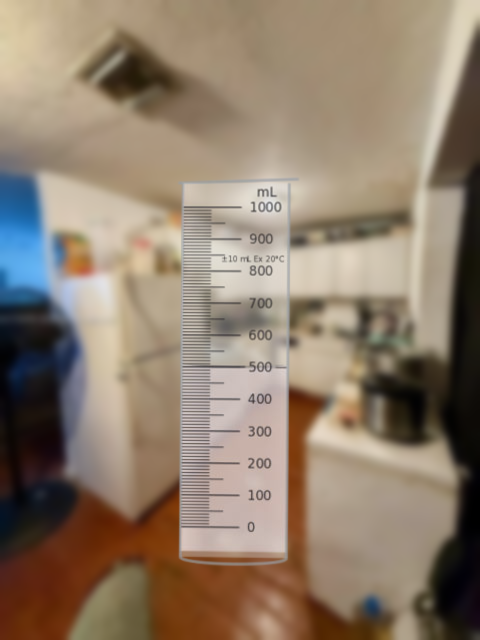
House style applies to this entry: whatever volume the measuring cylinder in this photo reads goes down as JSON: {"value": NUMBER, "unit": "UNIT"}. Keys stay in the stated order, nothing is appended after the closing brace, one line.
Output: {"value": 500, "unit": "mL"}
